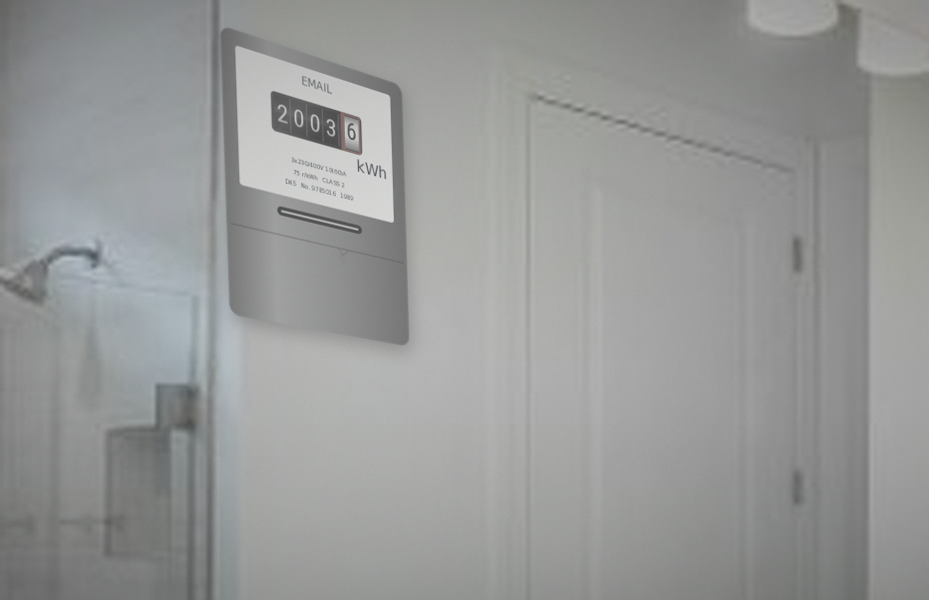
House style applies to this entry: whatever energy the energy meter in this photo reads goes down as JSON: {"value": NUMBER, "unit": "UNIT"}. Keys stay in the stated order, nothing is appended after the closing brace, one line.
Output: {"value": 2003.6, "unit": "kWh"}
